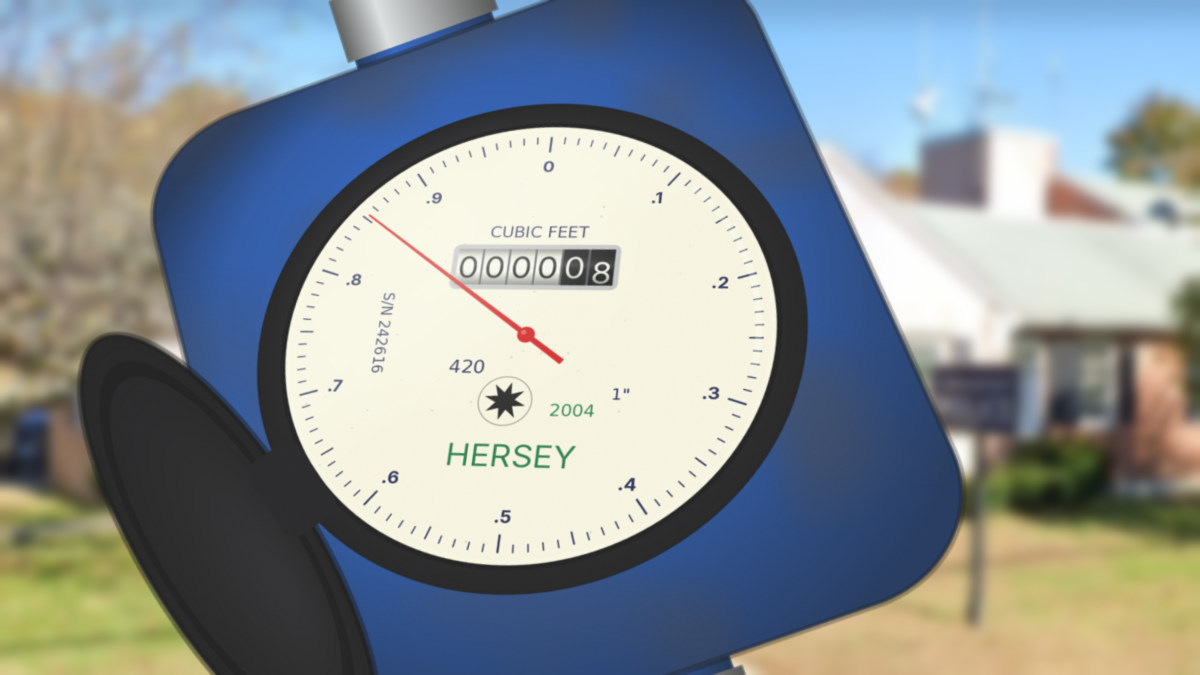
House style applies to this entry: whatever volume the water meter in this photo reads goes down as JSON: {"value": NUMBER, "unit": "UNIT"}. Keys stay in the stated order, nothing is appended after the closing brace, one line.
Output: {"value": 7.85, "unit": "ft³"}
